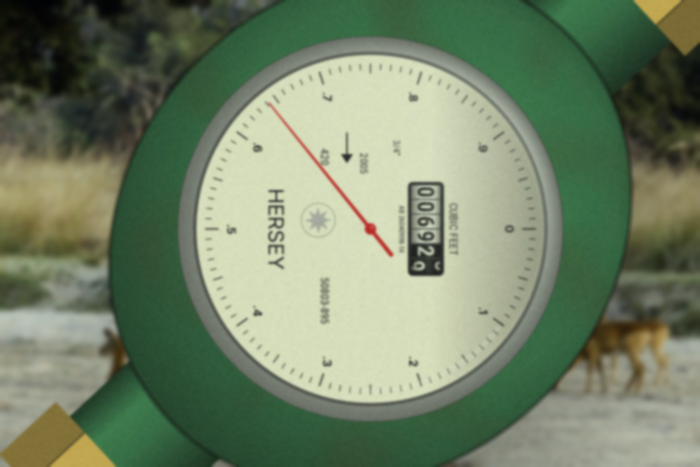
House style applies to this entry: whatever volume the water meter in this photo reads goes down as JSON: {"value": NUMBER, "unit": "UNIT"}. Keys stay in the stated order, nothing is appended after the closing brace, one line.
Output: {"value": 6928.64, "unit": "ft³"}
